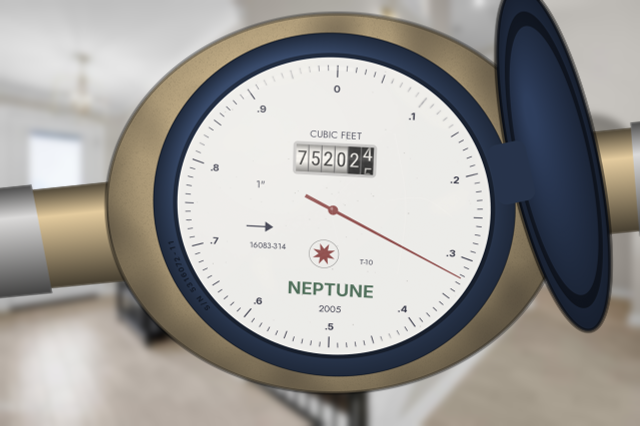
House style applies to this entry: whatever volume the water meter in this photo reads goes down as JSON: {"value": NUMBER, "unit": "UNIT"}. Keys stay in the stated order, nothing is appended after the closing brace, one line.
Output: {"value": 752024.32, "unit": "ft³"}
